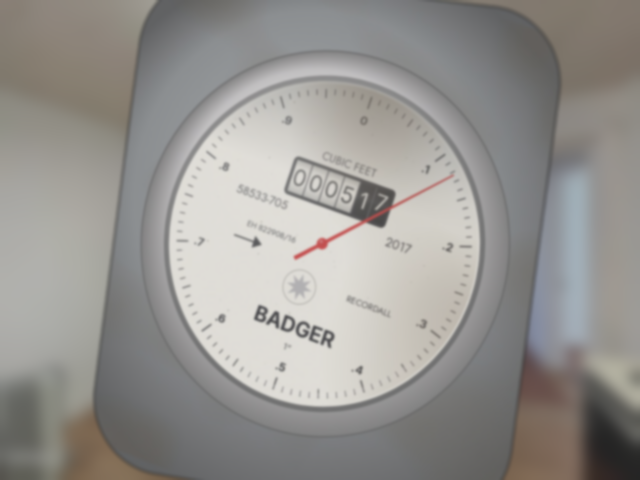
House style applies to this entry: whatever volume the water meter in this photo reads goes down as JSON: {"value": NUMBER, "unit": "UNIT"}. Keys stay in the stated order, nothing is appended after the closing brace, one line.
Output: {"value": 517.12, "unit": "ft³"}
